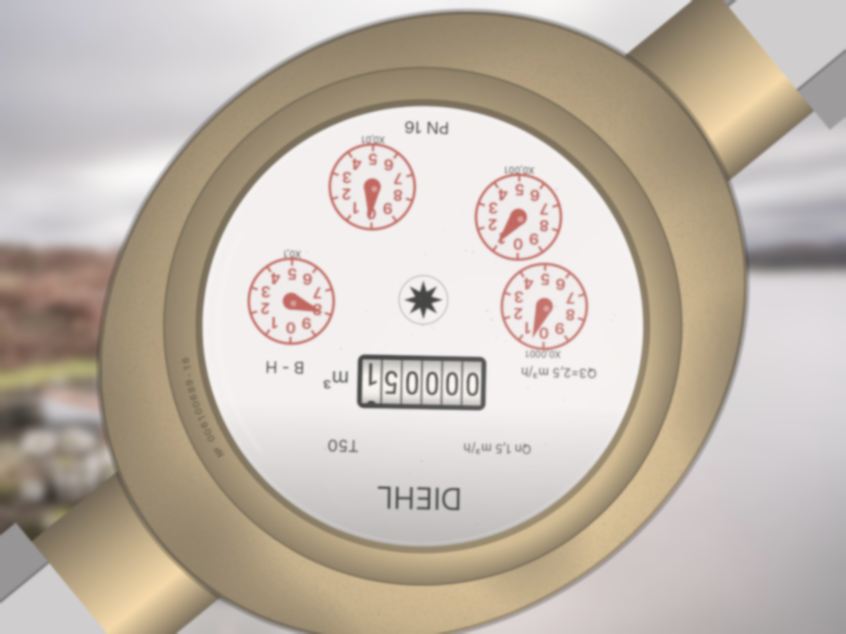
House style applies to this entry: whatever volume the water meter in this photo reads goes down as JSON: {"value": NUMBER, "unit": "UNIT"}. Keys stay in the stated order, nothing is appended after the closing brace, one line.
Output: {"value": 50.8010, "unit": "m³"}
